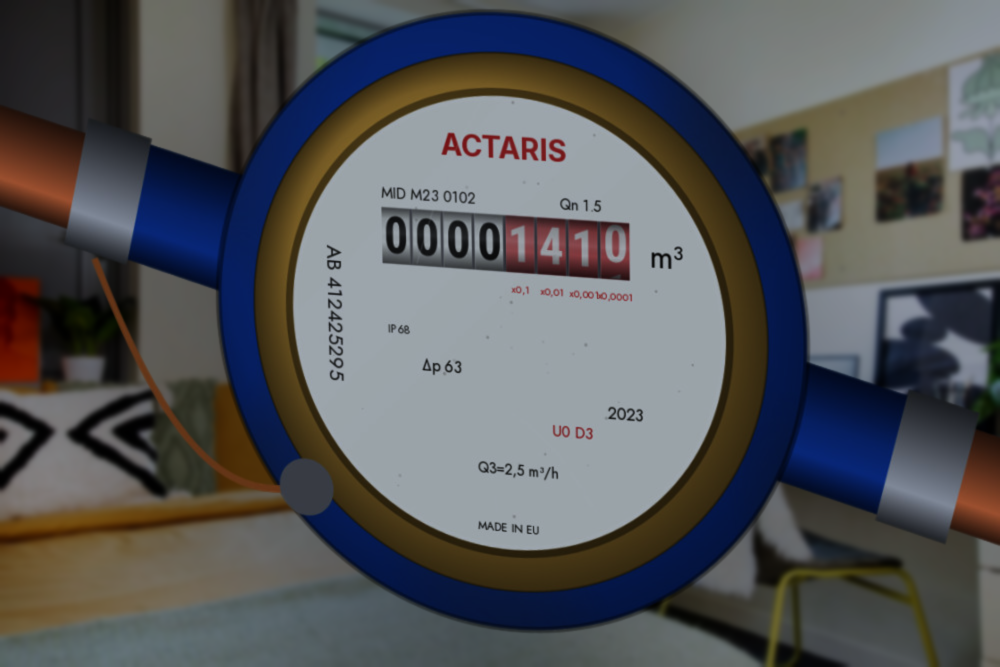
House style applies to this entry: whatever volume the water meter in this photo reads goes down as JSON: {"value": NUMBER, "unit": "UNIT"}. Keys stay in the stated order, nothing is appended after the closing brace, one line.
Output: {"value": 0.1410, "unit": "m³"}
